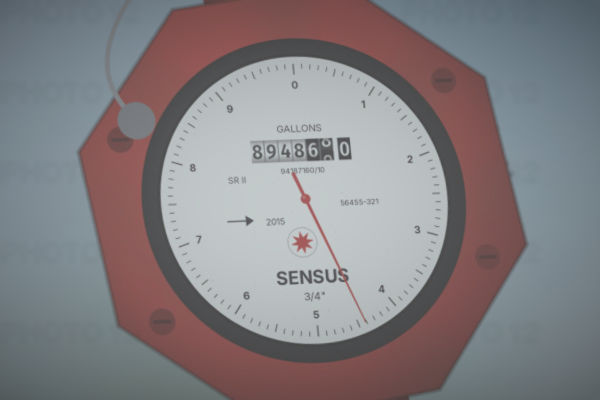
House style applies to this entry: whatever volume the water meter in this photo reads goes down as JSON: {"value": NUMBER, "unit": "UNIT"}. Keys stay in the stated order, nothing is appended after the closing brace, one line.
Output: {"value": 8948684.4, "unit": "gal"}
